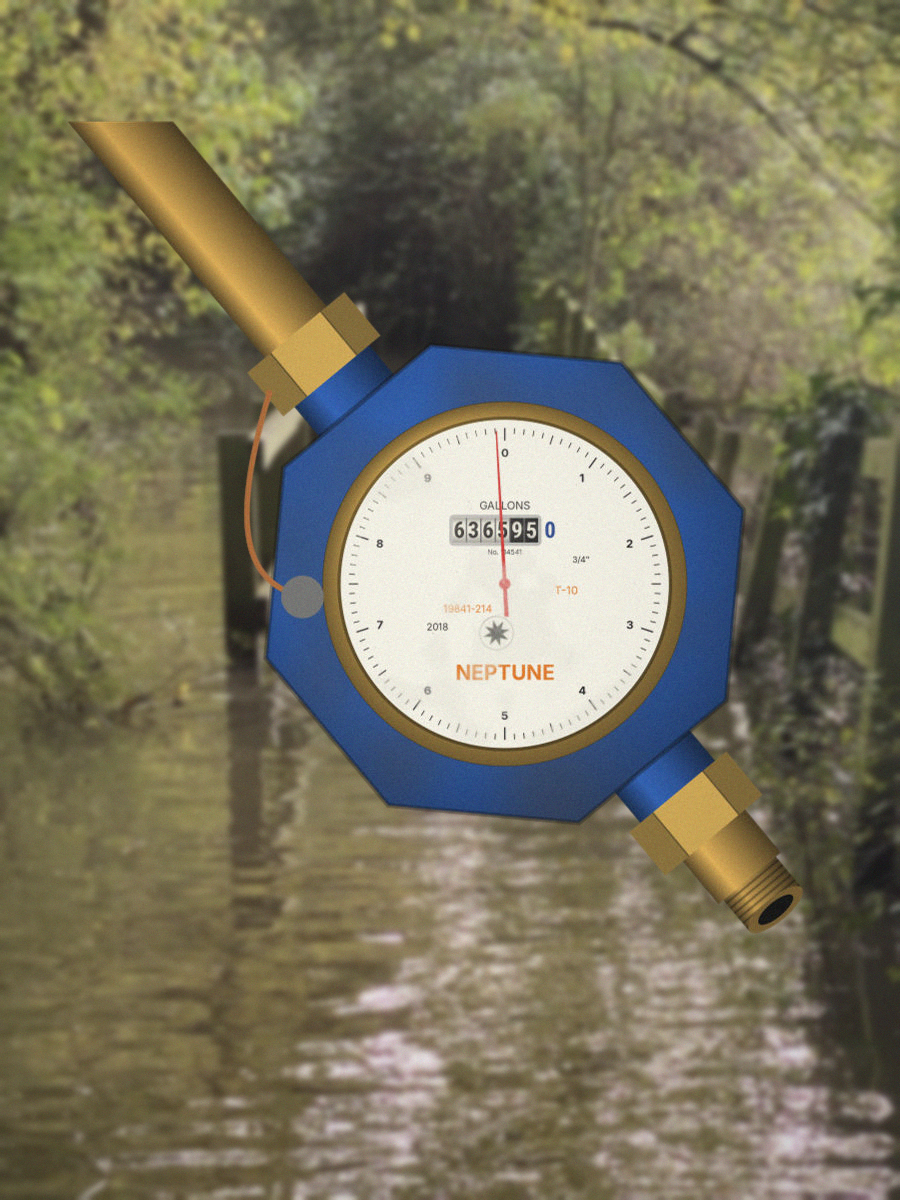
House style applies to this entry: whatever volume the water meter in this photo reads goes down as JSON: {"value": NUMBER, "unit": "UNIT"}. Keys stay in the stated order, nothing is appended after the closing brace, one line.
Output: {"value": 6365949.9, "unit": "gal"}
